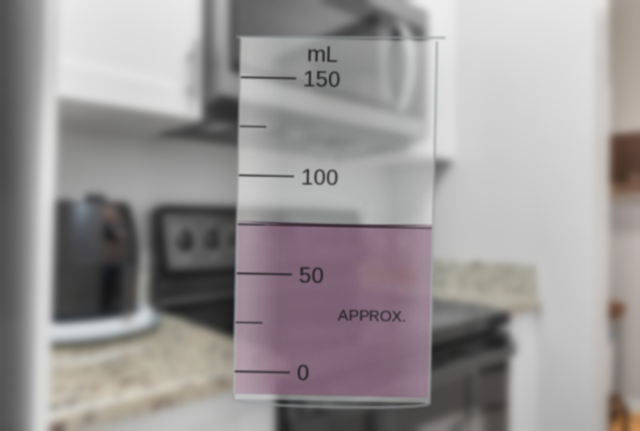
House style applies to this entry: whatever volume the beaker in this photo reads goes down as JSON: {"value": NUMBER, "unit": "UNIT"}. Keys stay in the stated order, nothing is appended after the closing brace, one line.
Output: {"value": 75, "unit": "mL"}
